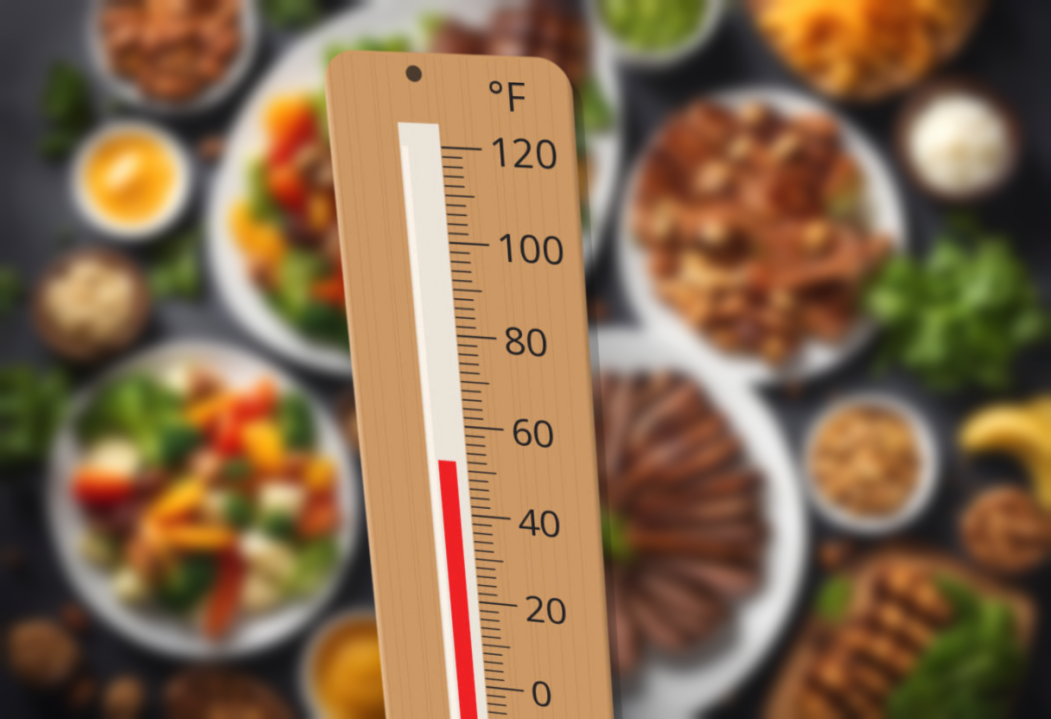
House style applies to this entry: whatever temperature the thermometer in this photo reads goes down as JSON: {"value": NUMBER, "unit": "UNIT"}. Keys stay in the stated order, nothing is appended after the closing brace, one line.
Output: {"value": 52, "unit": "°F"}
